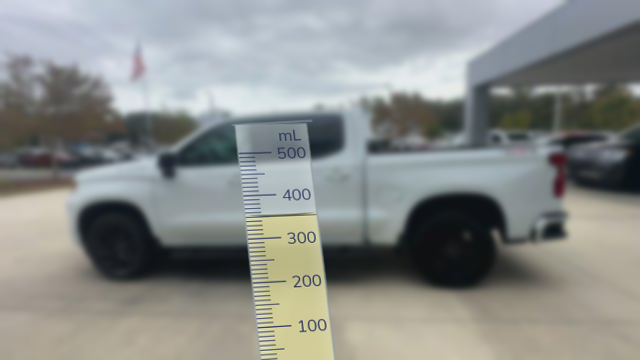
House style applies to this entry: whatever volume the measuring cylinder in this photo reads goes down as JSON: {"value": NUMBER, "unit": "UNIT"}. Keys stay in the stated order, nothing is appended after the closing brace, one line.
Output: {"value": 350, "unit": "mL"}
